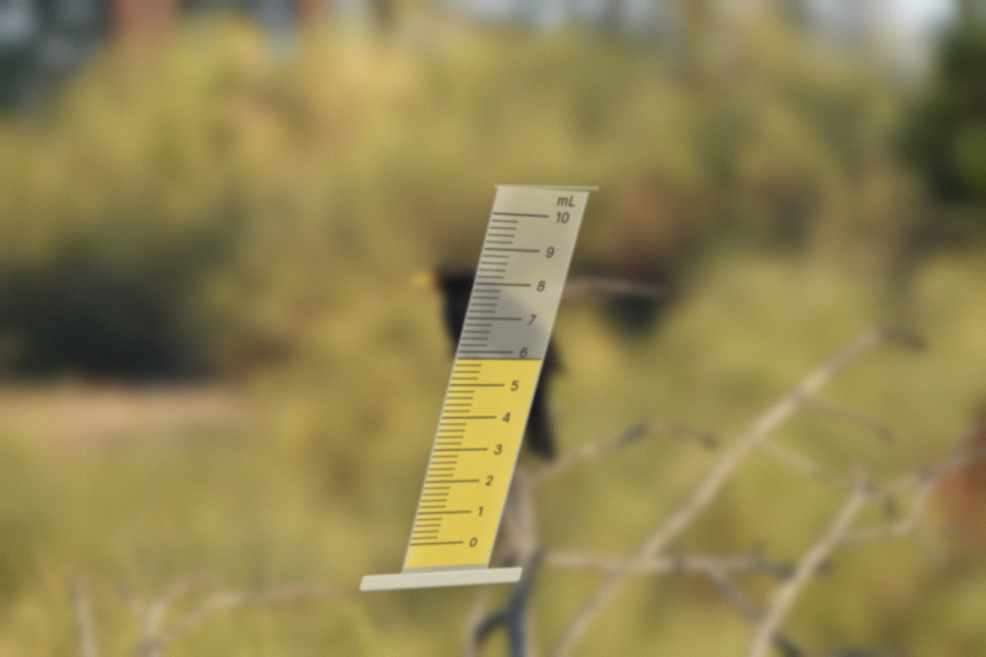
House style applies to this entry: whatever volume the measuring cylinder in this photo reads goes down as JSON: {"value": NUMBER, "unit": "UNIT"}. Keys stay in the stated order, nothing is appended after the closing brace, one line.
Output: {"value": 5.8, "unit": "mL"}
